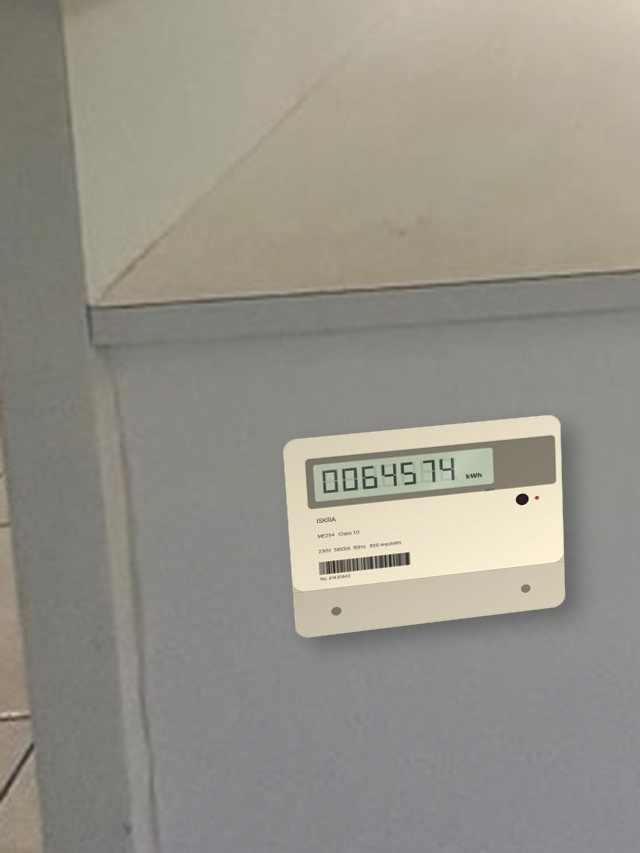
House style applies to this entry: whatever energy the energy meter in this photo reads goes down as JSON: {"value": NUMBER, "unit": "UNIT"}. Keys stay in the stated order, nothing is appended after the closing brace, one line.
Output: {"value": 64574, "unit": "kWh"}
